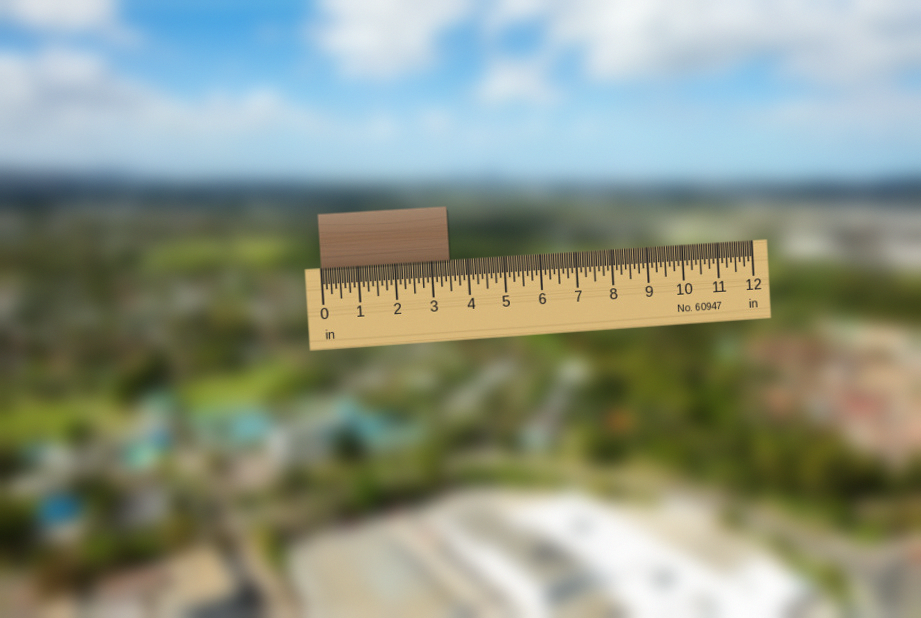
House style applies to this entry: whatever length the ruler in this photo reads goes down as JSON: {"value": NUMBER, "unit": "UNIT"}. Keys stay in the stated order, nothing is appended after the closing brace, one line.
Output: {"value": 3.5, "unit": "in"}
